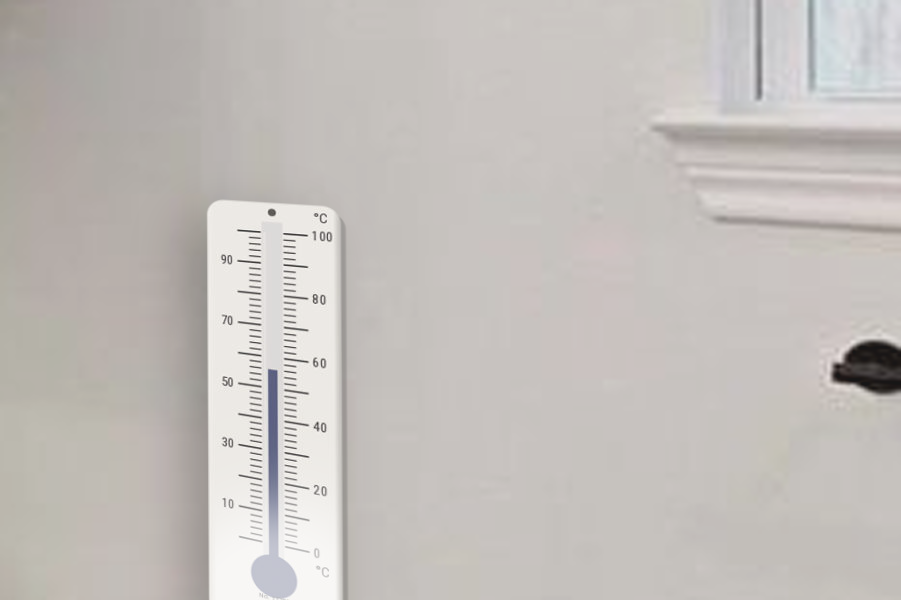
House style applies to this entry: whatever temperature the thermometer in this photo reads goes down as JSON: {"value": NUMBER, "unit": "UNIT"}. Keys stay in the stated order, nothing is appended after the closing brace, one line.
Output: {"value": 56, "unit": "°C"}
